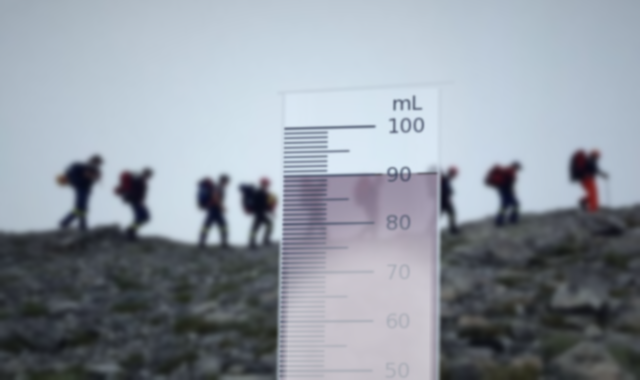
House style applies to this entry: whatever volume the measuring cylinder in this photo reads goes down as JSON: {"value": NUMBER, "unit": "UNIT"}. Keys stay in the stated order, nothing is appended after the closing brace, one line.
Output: {"value": 90, "unit": "mL"}
